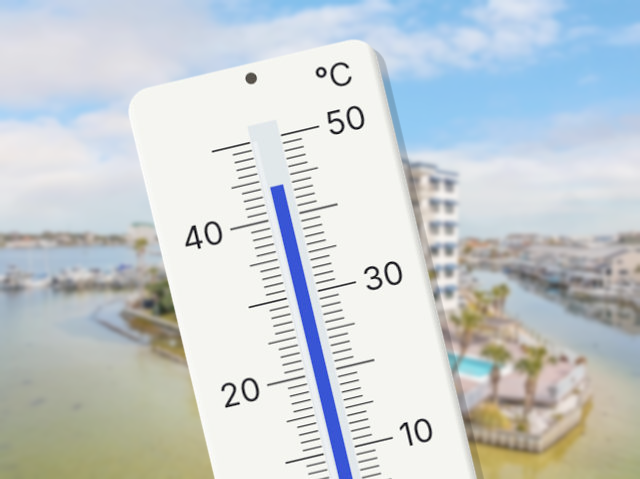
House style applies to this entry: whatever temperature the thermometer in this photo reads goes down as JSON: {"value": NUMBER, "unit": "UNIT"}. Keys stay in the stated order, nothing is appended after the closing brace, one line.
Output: {"value": 44, "unit": "°C"}
